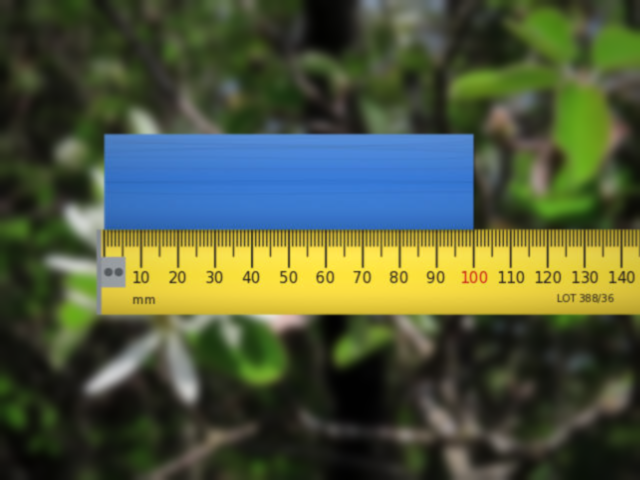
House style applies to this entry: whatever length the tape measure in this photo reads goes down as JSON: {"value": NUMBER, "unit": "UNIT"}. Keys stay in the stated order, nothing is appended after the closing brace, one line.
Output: {"value": 100, "unit": "mm"}
